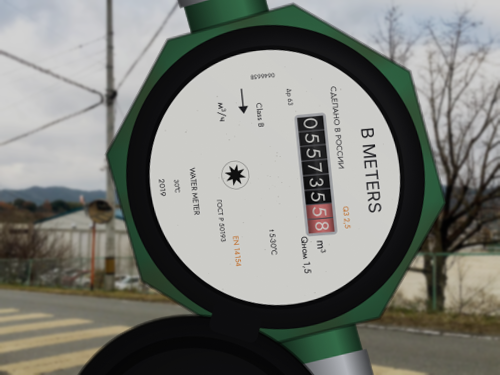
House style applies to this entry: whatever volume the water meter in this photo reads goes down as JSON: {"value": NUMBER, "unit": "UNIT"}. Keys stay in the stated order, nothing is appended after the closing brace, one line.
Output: {"value": 55735.58, "unit": "m³"}
